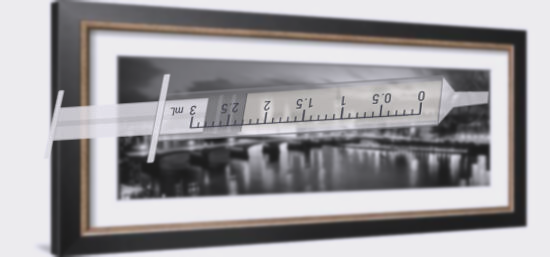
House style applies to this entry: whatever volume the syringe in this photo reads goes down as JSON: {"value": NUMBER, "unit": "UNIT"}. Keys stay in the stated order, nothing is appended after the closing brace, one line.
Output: {"value": 2.3, "unit": "mL"}
